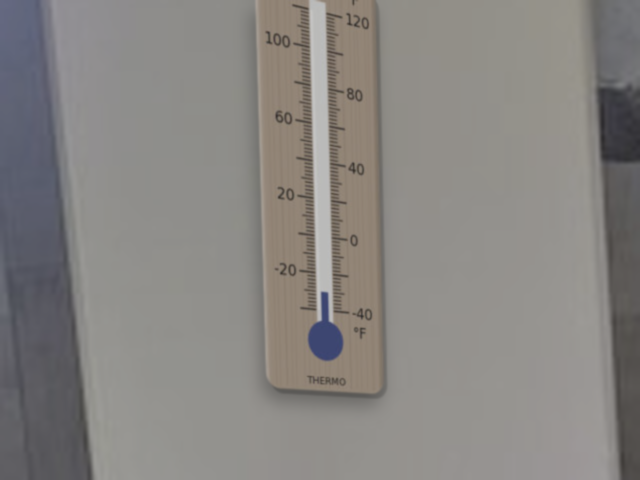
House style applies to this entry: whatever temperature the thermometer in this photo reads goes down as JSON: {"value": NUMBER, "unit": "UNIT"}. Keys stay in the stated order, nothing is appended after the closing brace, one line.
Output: {"value": -30, "unit": "°F"}
